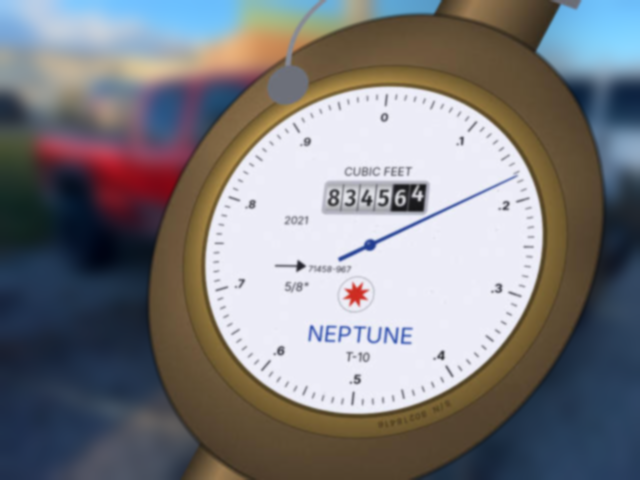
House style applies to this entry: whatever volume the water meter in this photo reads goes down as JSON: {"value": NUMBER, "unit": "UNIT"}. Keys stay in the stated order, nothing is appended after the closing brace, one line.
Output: {"value": 834564.17, "unit": "ft³"}
